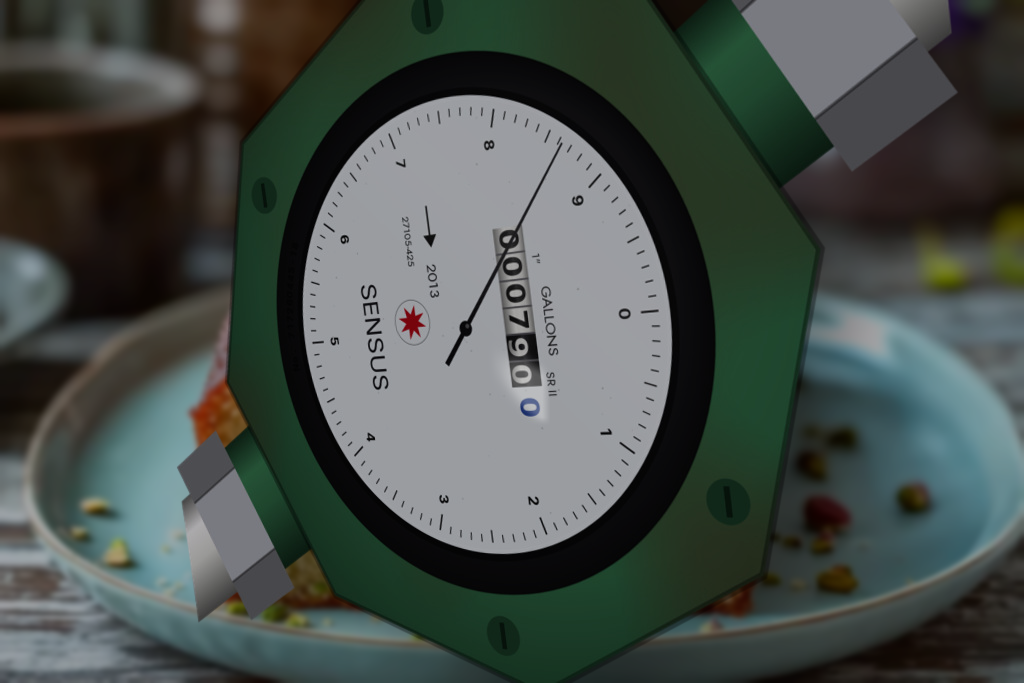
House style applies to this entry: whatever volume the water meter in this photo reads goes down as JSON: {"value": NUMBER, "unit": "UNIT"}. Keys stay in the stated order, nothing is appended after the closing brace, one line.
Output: {"value": 7898.6, "unit": "gal"}
